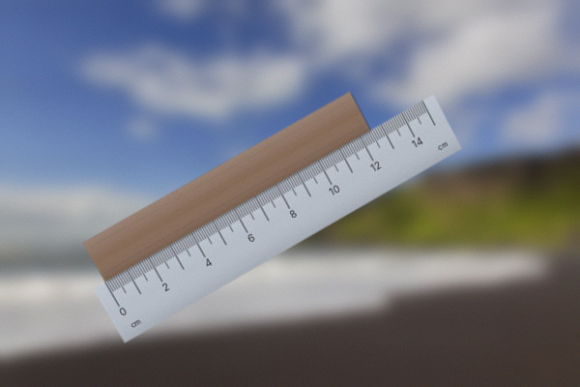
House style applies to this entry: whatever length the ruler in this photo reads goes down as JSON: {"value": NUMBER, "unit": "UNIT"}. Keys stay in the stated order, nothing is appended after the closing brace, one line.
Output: {"value": 12.5, "unit": "cm"}
